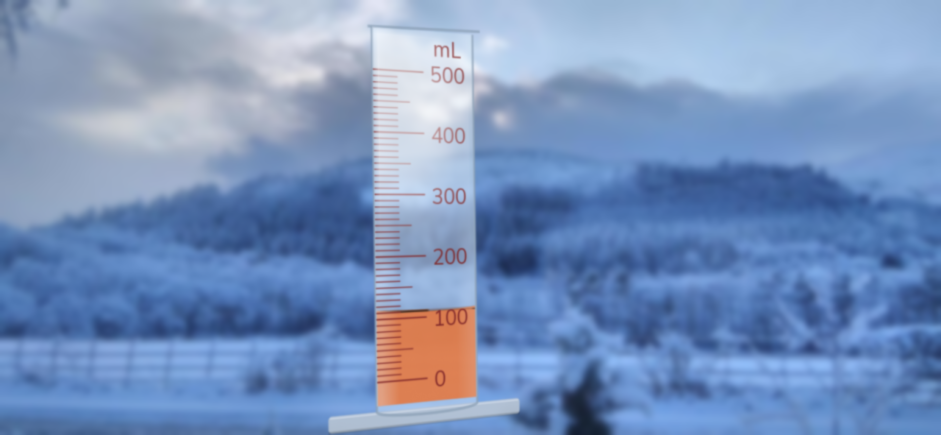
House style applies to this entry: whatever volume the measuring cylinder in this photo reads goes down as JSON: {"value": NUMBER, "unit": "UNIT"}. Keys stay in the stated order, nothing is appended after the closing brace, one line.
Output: {"value": 110, "unit": "mL"}
